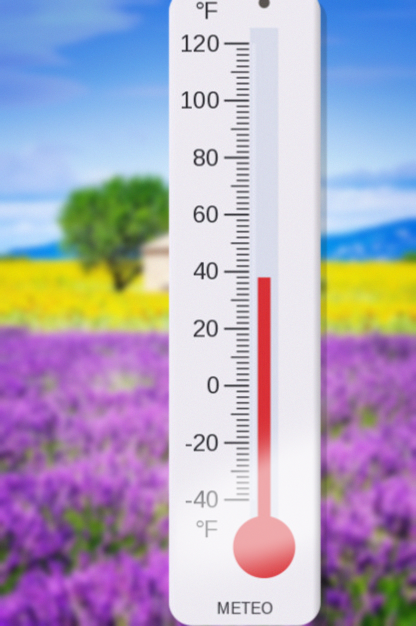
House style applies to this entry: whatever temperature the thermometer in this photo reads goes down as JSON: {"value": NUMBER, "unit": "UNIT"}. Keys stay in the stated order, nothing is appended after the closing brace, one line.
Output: {"value": 38, "unit": "°F"}
